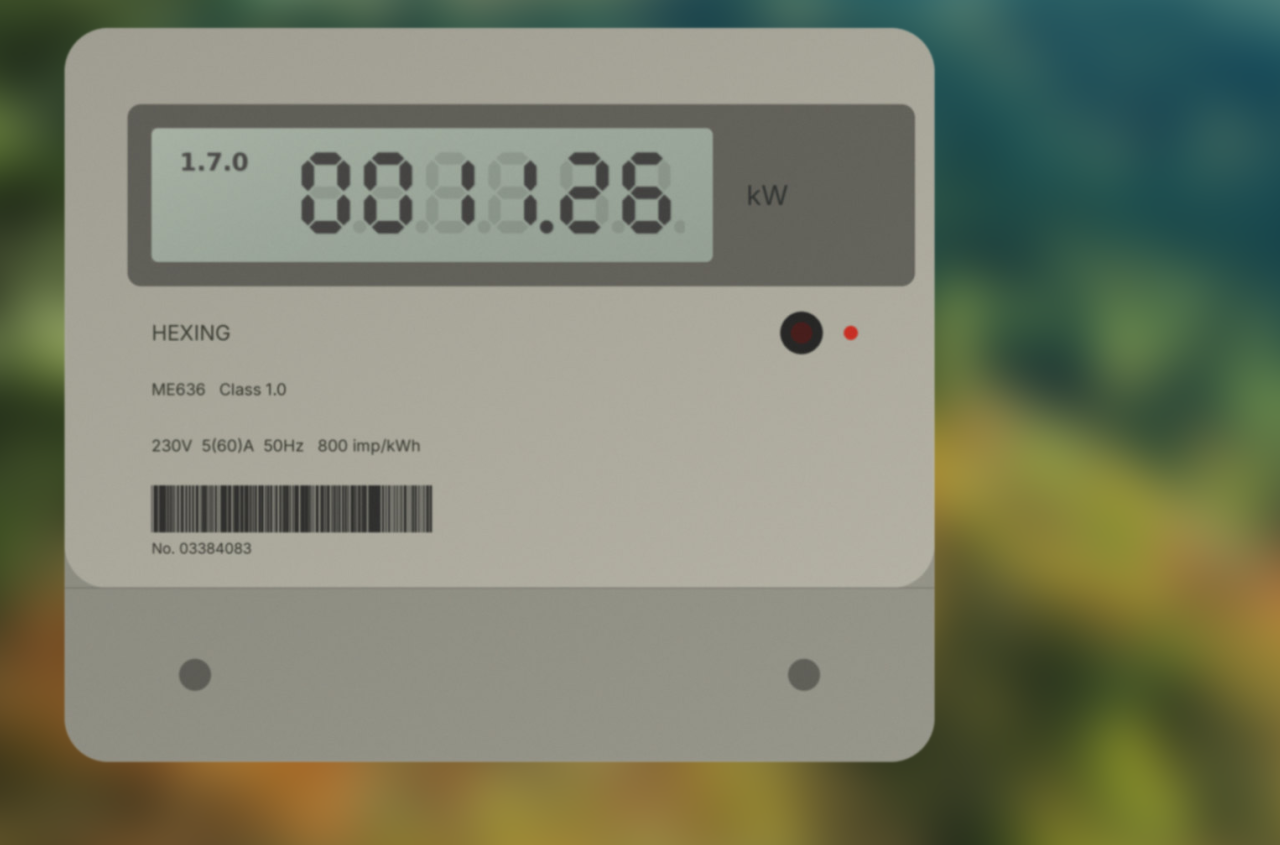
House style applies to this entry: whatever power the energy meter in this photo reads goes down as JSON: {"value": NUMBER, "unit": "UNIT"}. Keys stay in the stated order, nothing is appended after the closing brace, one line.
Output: {"value": 11.26, "unit": "kW"}
